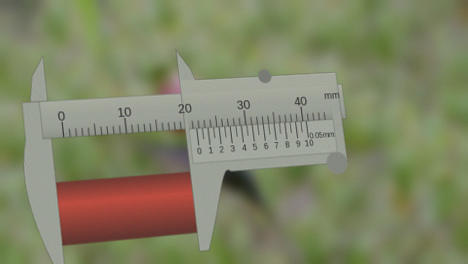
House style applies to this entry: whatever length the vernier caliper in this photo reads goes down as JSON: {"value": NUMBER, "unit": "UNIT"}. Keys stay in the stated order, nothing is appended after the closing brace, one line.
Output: {"value": 21.6, "unit": "mm"}
